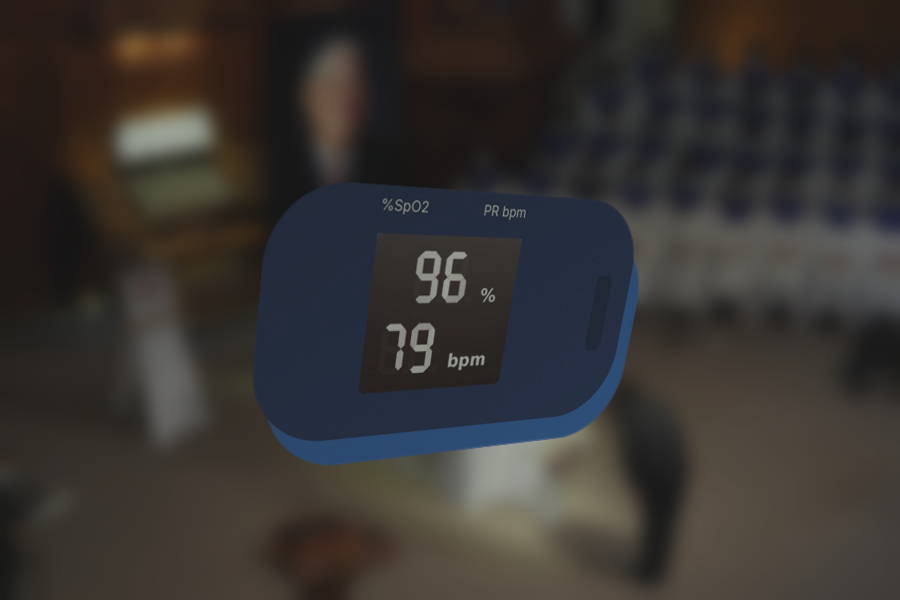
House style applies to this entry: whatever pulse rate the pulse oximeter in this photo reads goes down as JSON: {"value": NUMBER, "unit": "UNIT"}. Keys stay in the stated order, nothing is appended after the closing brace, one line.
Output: {"value": 79, "unit": "bpm"}
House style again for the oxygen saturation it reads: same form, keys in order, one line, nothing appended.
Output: {"value": 96, "unit": "%"}
